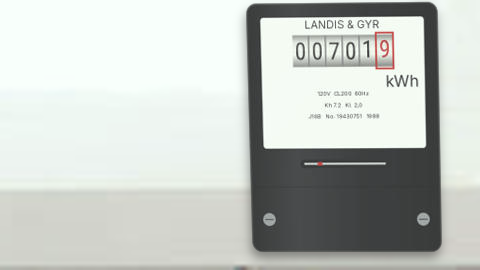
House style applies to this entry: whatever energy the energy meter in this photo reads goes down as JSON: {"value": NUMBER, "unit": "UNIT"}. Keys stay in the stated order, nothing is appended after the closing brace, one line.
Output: {"value": 701.9, "unit": "kWh"}
